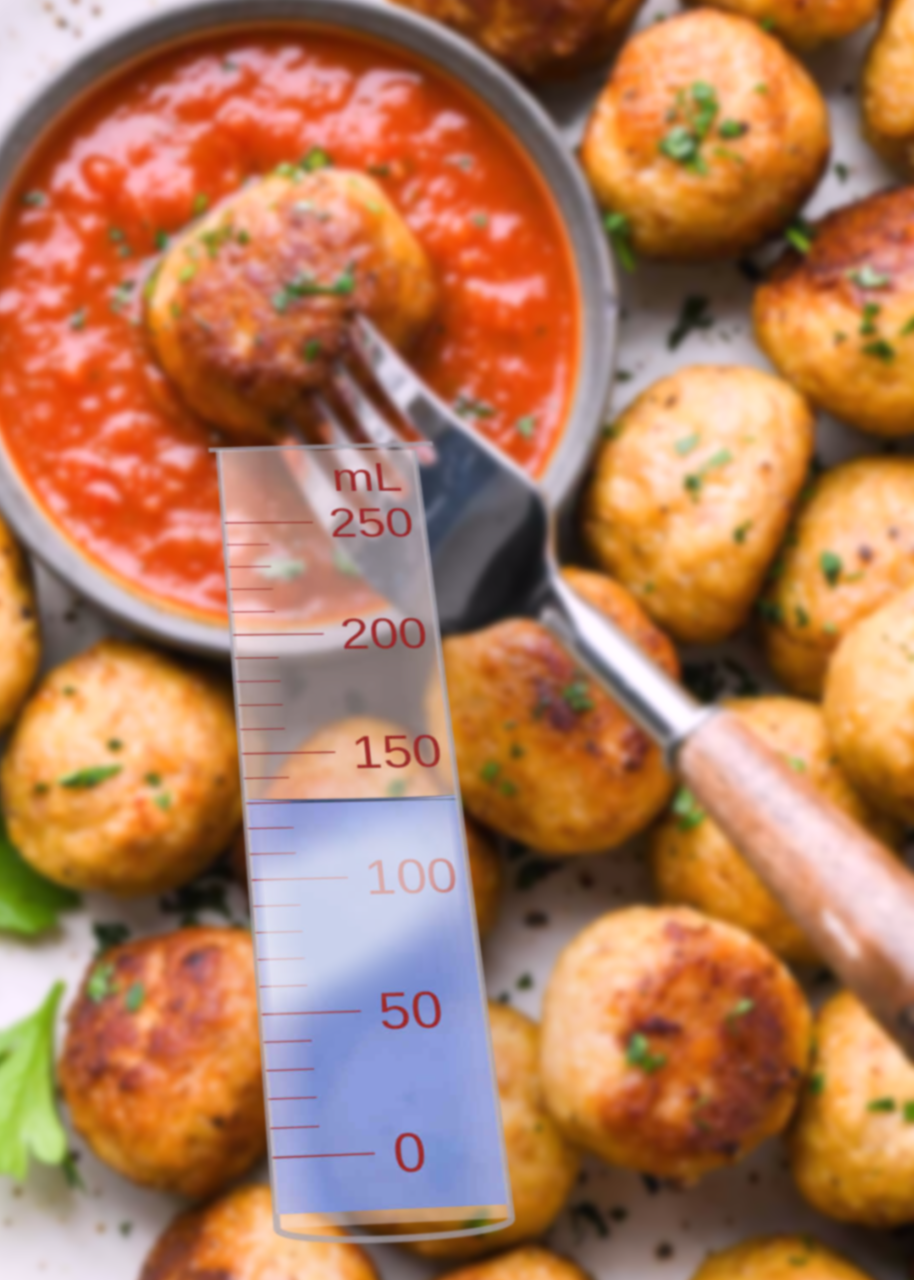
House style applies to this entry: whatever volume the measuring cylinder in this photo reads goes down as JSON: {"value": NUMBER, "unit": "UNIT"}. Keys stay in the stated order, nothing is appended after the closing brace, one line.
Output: {"value": 130, "unit": "mL"}
